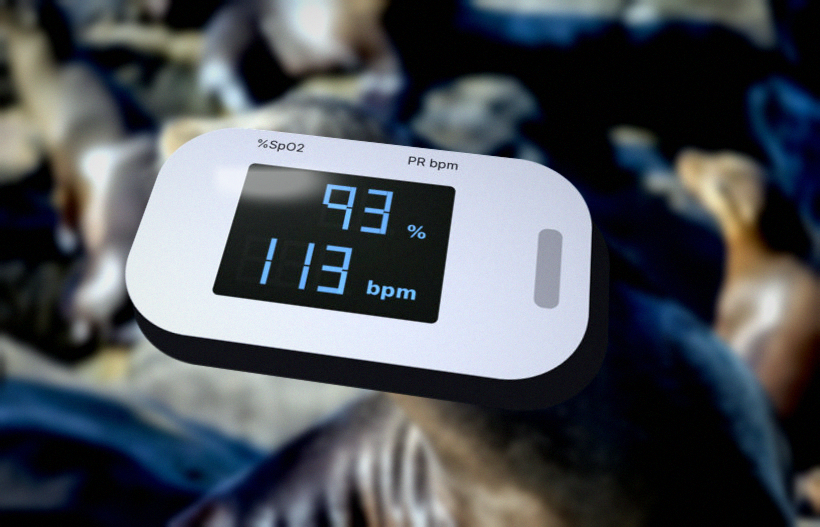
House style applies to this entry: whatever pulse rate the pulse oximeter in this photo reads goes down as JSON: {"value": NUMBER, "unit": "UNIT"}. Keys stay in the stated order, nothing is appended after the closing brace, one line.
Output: {"value": 113, "unit": "bpm"}
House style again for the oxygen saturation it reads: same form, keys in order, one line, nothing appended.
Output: {"value": 93, "unit": "%"}
